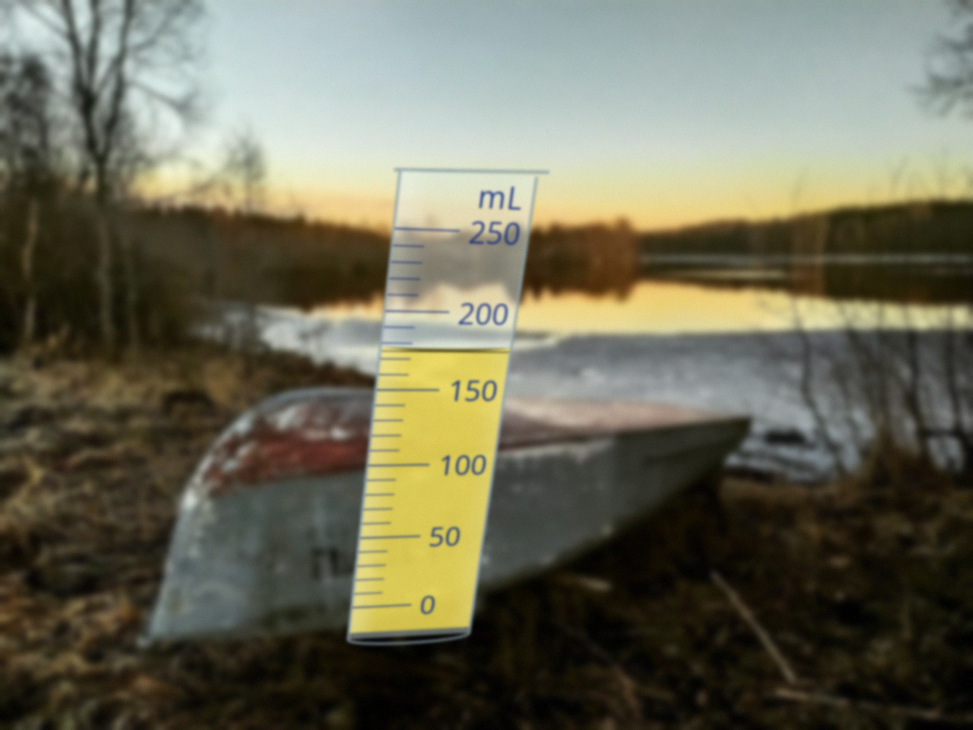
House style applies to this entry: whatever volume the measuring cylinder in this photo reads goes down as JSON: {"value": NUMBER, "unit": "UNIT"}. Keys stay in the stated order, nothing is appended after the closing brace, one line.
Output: {"value": 175, "unit": "mL"}
